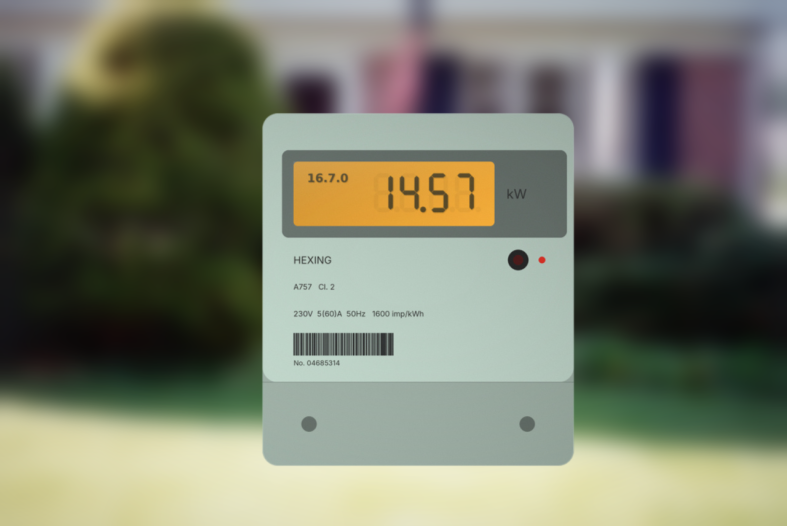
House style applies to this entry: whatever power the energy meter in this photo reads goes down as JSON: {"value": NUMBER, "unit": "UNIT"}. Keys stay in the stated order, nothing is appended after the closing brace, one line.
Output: {"value": 14.57, "unit": "kW"}
